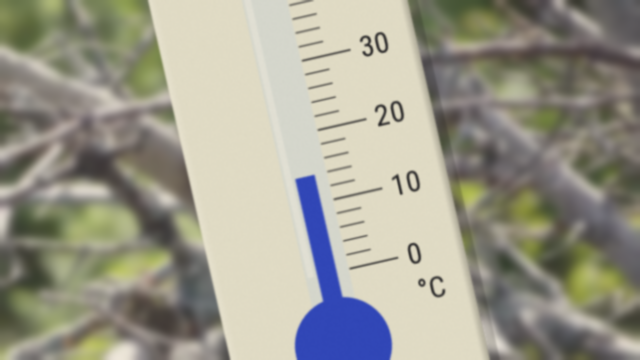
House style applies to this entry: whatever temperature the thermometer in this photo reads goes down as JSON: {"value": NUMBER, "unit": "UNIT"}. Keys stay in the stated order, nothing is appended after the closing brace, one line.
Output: {"value": 14, "unit": "°C"}
